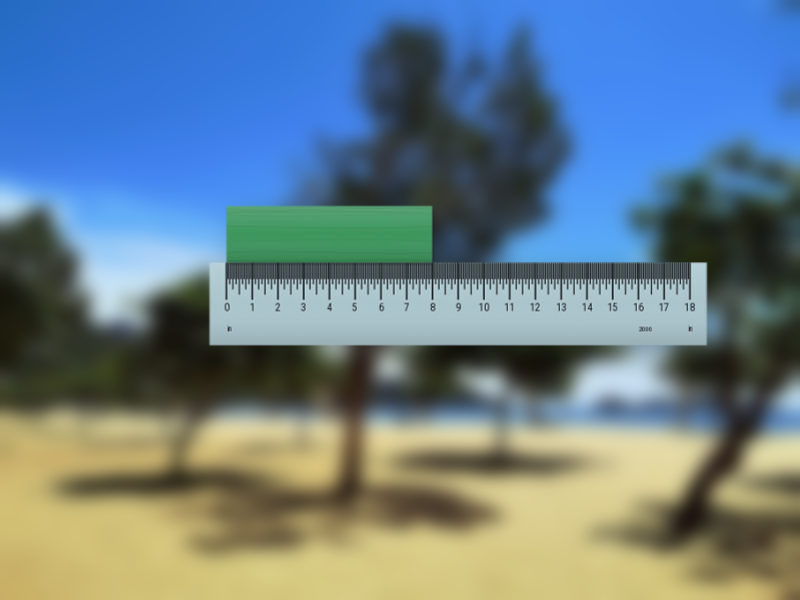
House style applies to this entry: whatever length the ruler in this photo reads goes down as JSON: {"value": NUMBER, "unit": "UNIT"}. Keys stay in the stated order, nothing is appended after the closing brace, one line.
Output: {"value": 8, "unit": "in"}
